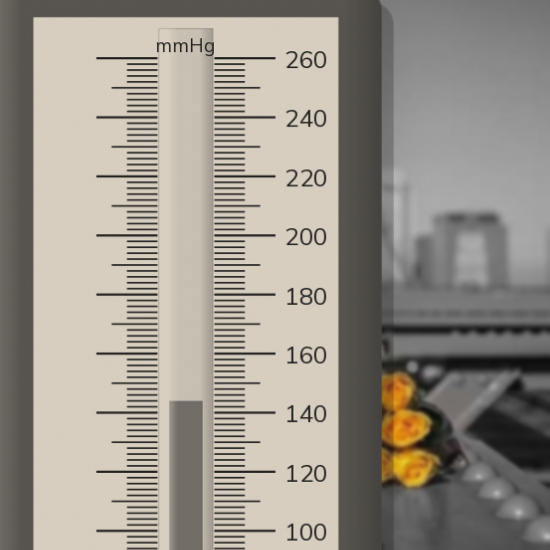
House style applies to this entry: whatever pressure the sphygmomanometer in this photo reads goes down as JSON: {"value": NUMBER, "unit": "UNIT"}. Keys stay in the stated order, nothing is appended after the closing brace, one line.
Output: {"value": 144, "unit": "mmHg"}
